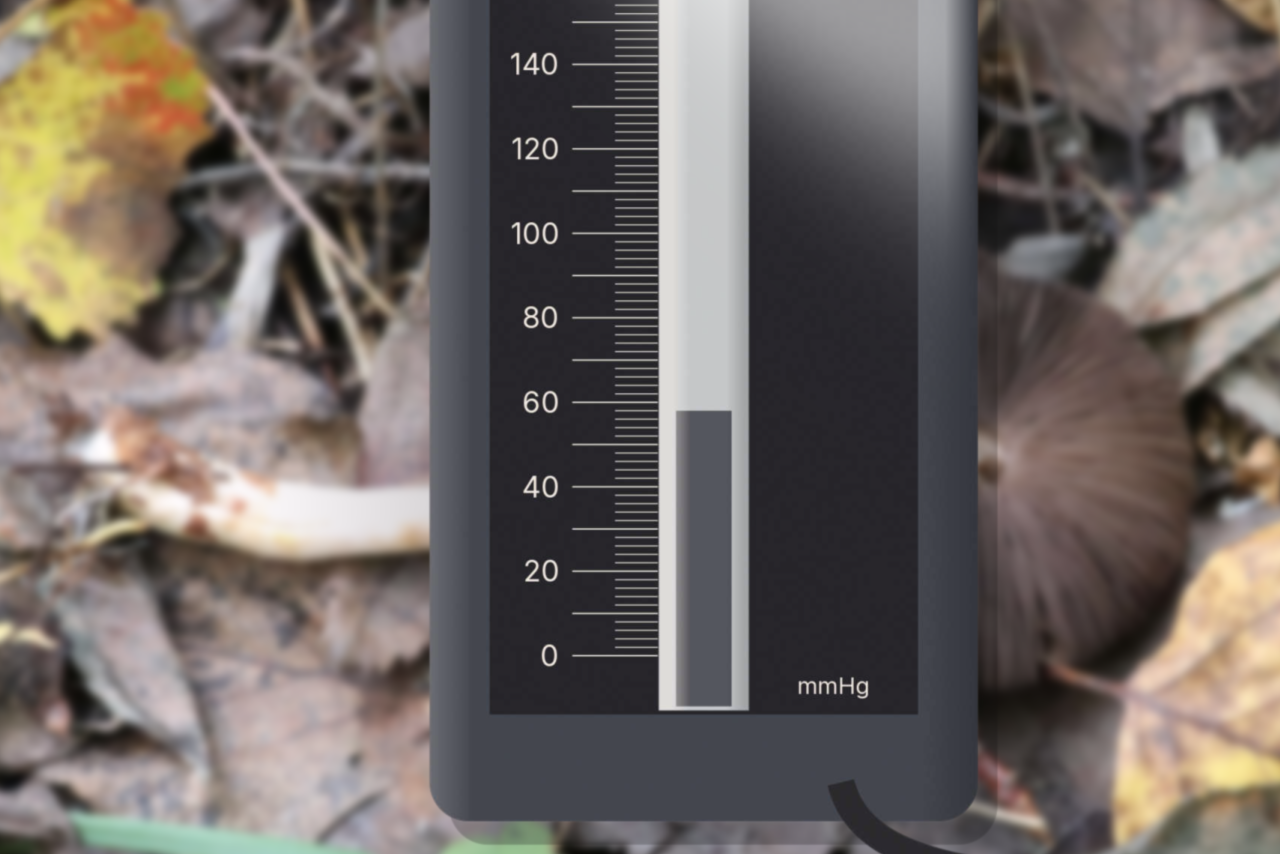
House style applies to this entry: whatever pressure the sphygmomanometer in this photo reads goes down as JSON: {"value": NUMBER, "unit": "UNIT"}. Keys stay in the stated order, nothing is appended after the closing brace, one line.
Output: {"value": 58, "unit": "mmHg"}
